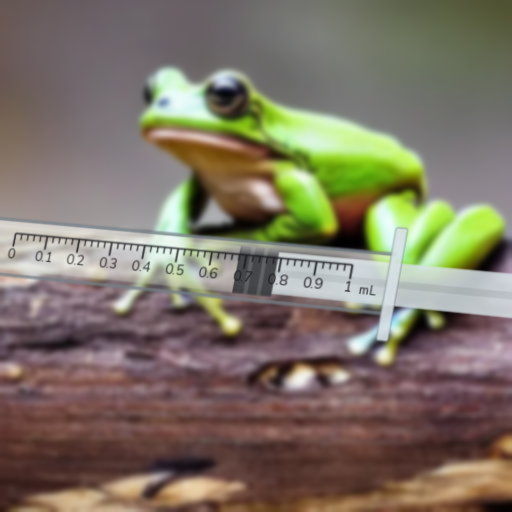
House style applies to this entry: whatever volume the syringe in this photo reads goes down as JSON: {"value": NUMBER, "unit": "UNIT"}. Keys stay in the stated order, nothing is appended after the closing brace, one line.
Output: {"value": 0.68, "unit": "mL"}
